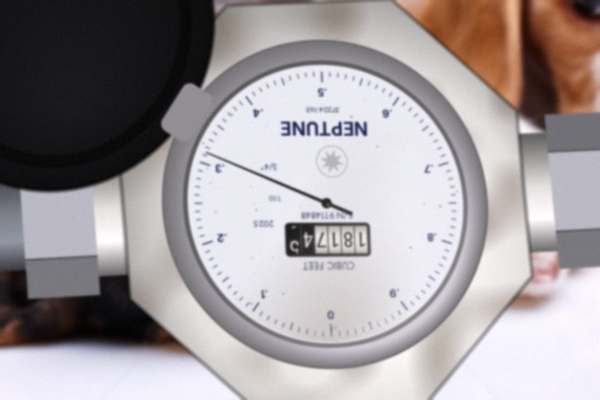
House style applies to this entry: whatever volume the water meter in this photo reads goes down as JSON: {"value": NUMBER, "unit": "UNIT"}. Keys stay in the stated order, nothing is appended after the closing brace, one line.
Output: {"value": 181745.31, "unit": "ft³"}
